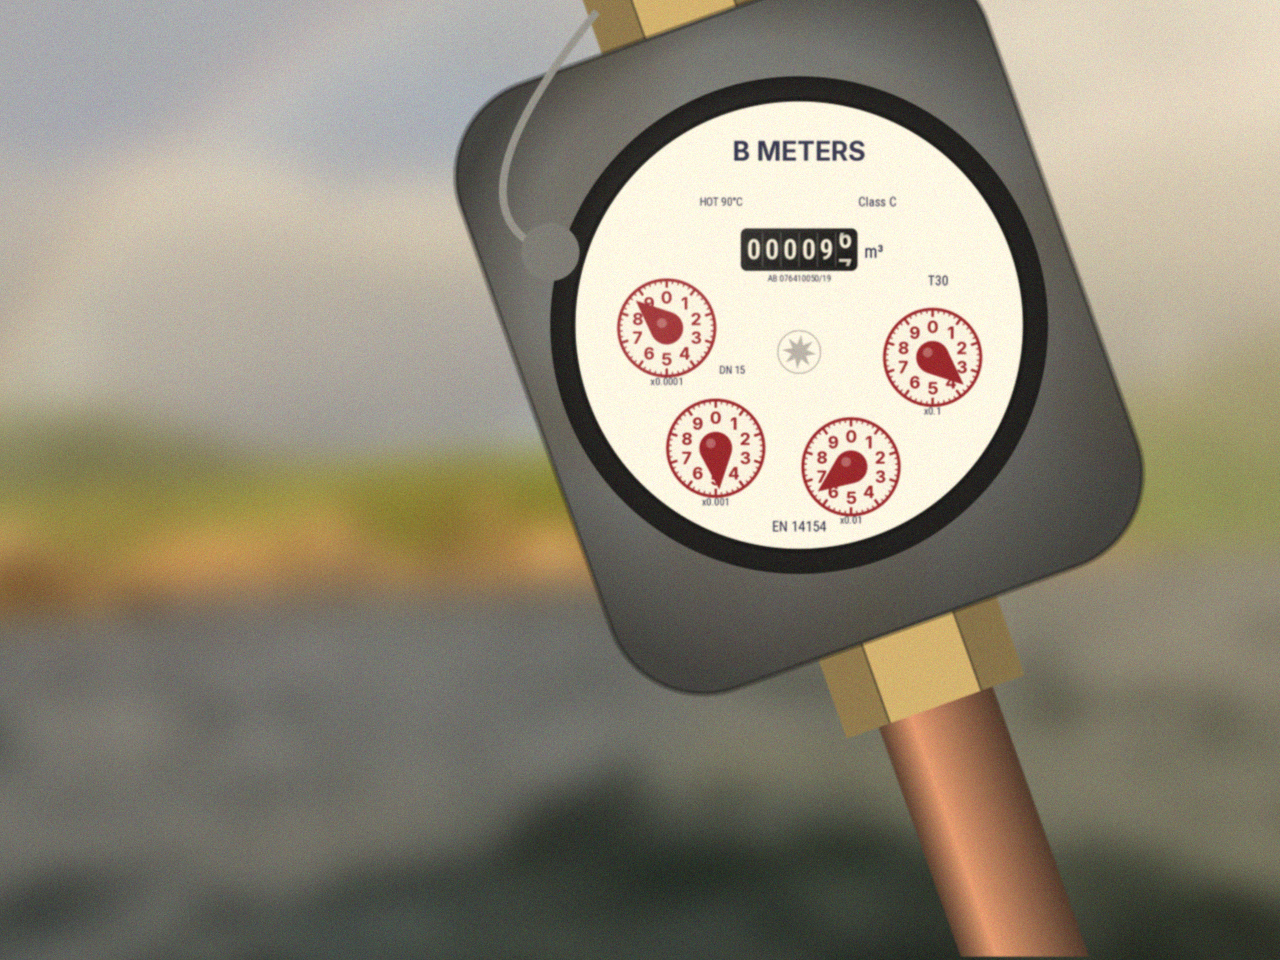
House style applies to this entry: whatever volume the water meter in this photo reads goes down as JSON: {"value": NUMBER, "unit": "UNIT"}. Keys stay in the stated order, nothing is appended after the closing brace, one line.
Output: {"value": 96.3648, "unit": "m³"}
